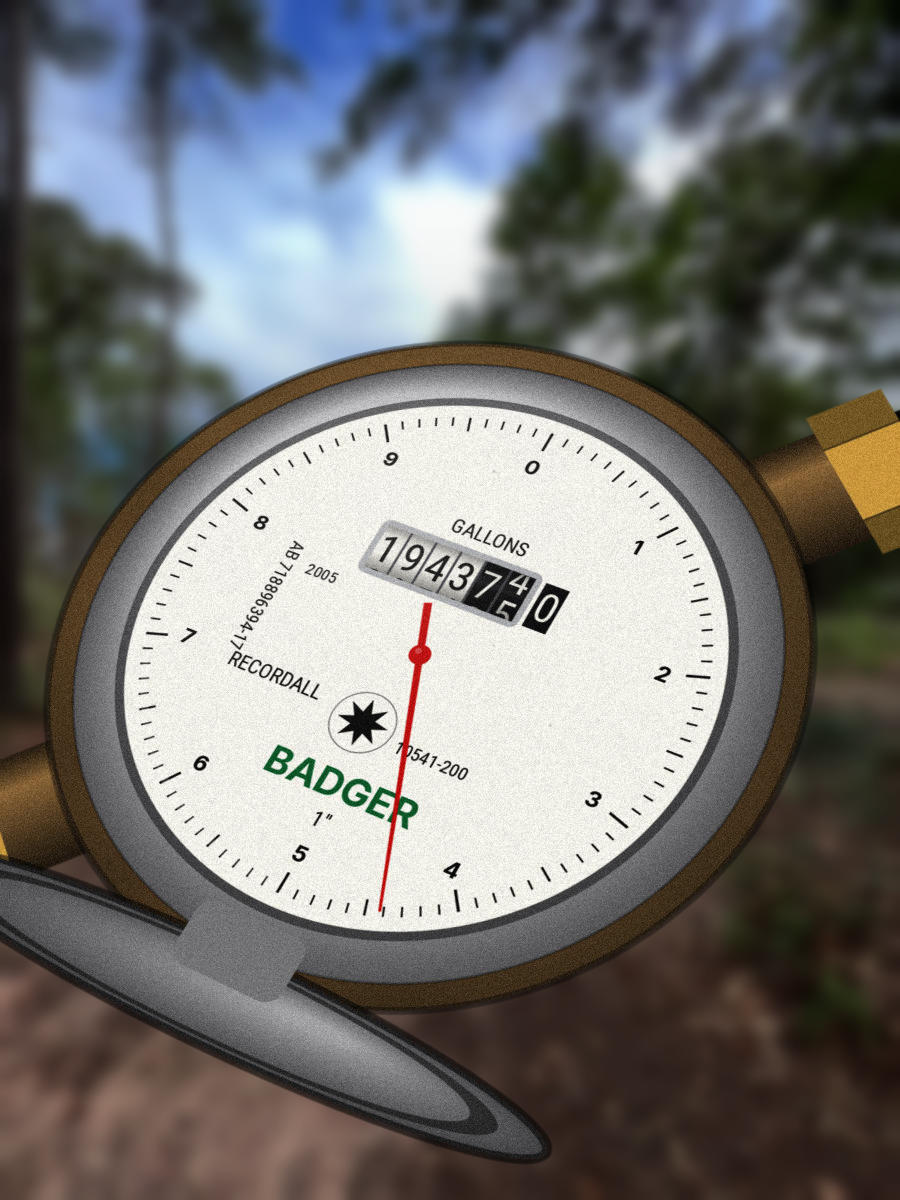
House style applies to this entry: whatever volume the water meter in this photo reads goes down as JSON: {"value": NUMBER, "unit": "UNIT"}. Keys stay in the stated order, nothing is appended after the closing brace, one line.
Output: {"value": 1943744.4, "unit": "gal"}
